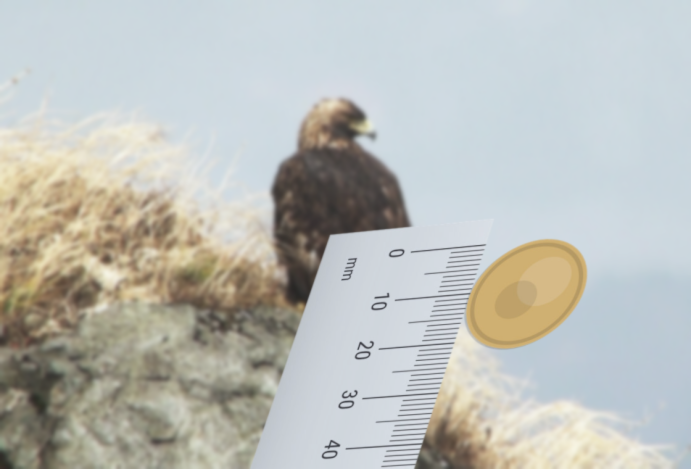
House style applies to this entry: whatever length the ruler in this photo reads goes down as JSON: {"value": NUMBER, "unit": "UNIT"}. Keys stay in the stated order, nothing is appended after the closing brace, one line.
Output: {"value": 22, "unit": "mm"}
